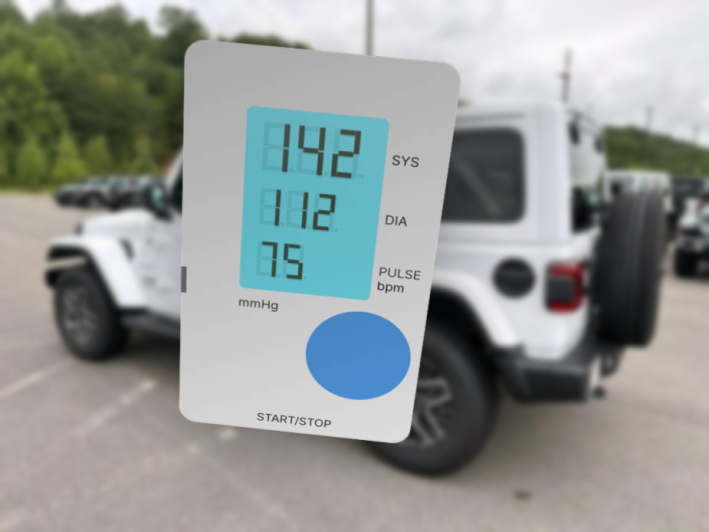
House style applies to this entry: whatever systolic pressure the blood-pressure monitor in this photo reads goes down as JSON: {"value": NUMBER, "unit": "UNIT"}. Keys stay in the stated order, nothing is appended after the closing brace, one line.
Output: {"value": 142, "unit": "mmHg"}
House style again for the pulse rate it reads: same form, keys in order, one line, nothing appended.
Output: {"value": 75, "unit": "bpm"}
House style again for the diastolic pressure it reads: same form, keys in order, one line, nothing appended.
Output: {"value": 112, "unit": "mmHg"}
